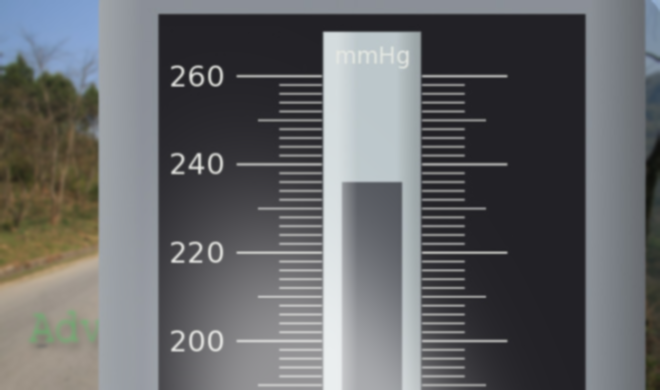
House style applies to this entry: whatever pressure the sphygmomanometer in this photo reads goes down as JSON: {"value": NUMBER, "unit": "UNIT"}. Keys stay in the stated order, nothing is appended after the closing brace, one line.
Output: {"value": 236, "unit": "mmHg"}
